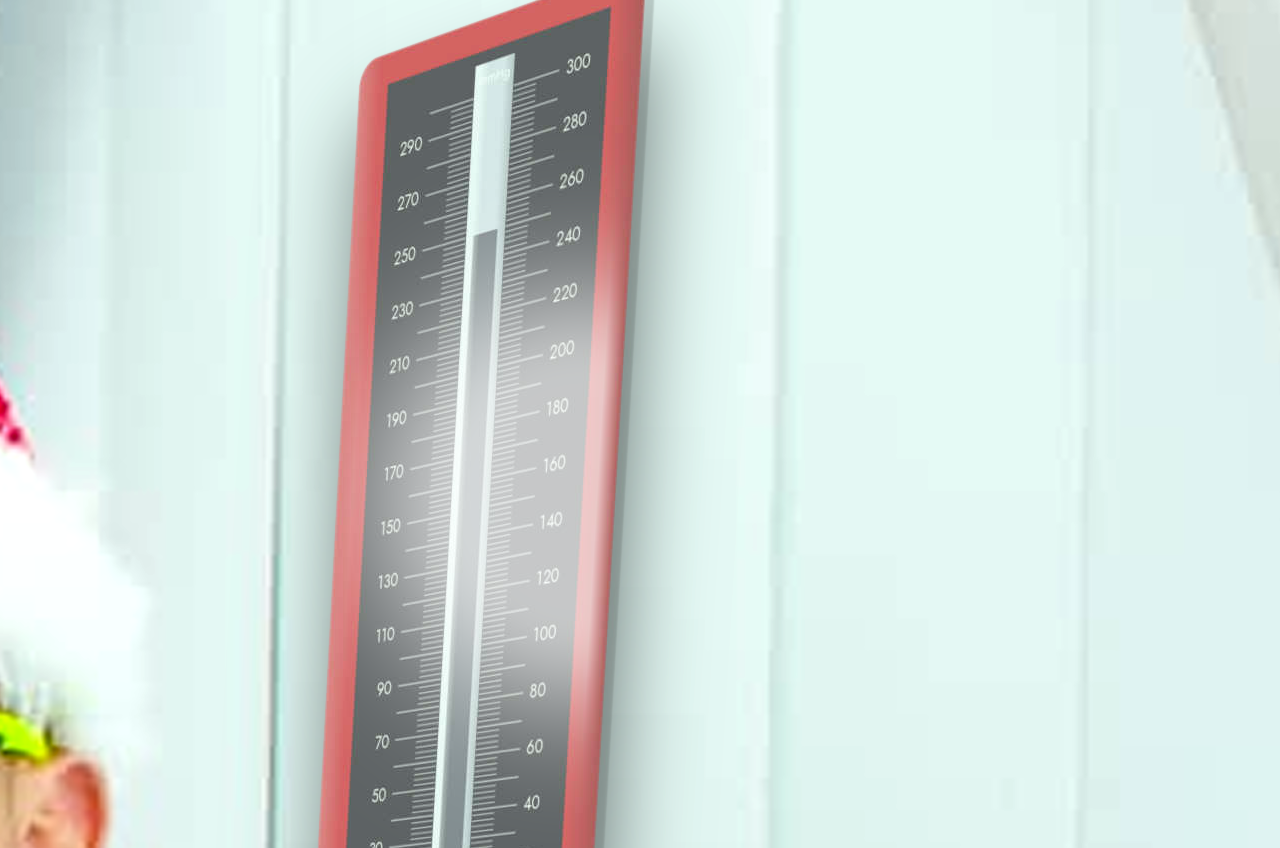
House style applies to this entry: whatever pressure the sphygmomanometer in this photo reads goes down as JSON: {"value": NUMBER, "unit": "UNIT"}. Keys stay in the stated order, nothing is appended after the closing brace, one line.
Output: {"value": 250, "unit": "mmHg"}
